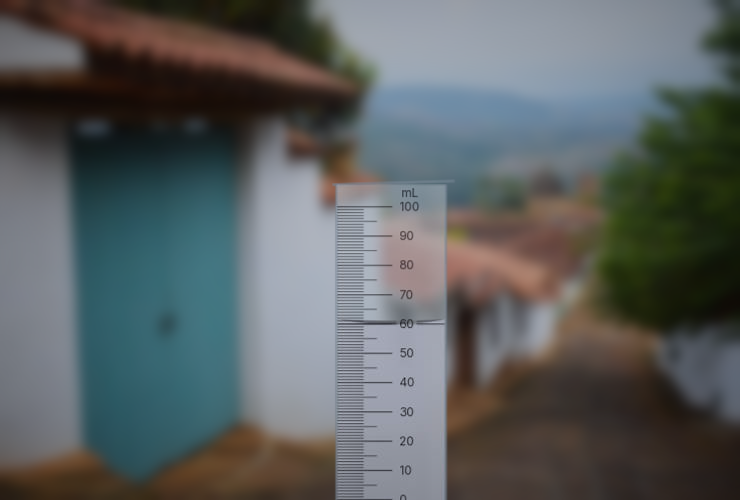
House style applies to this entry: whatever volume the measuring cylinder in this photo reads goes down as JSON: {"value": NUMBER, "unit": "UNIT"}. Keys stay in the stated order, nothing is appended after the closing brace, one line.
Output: {"value": 60, "unit": "mL"}
